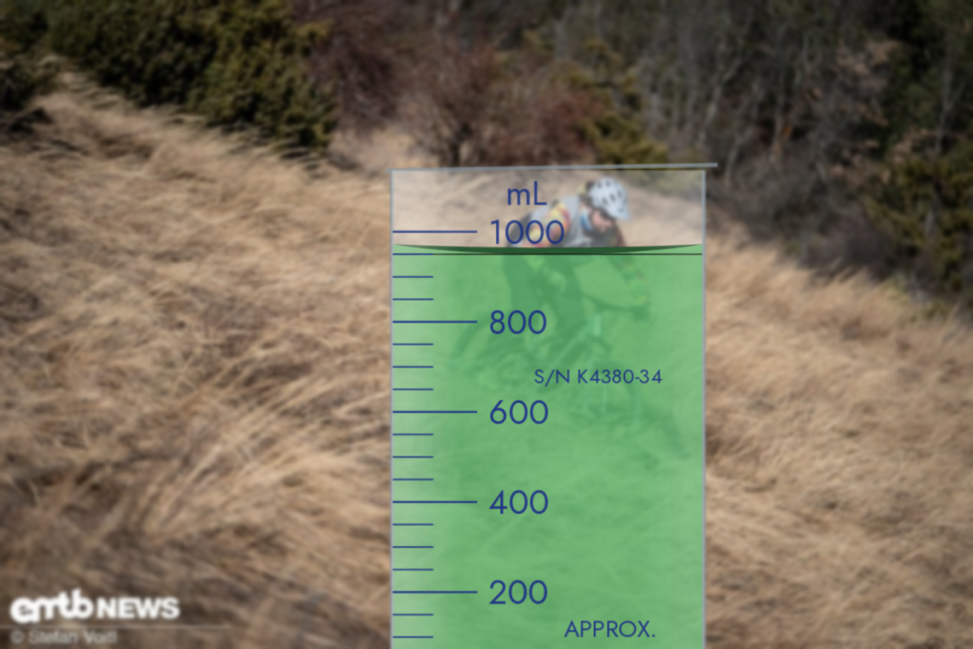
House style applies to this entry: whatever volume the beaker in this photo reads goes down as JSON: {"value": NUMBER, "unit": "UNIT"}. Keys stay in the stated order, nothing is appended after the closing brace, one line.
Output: {"value": 950, "unit": "mL"}
